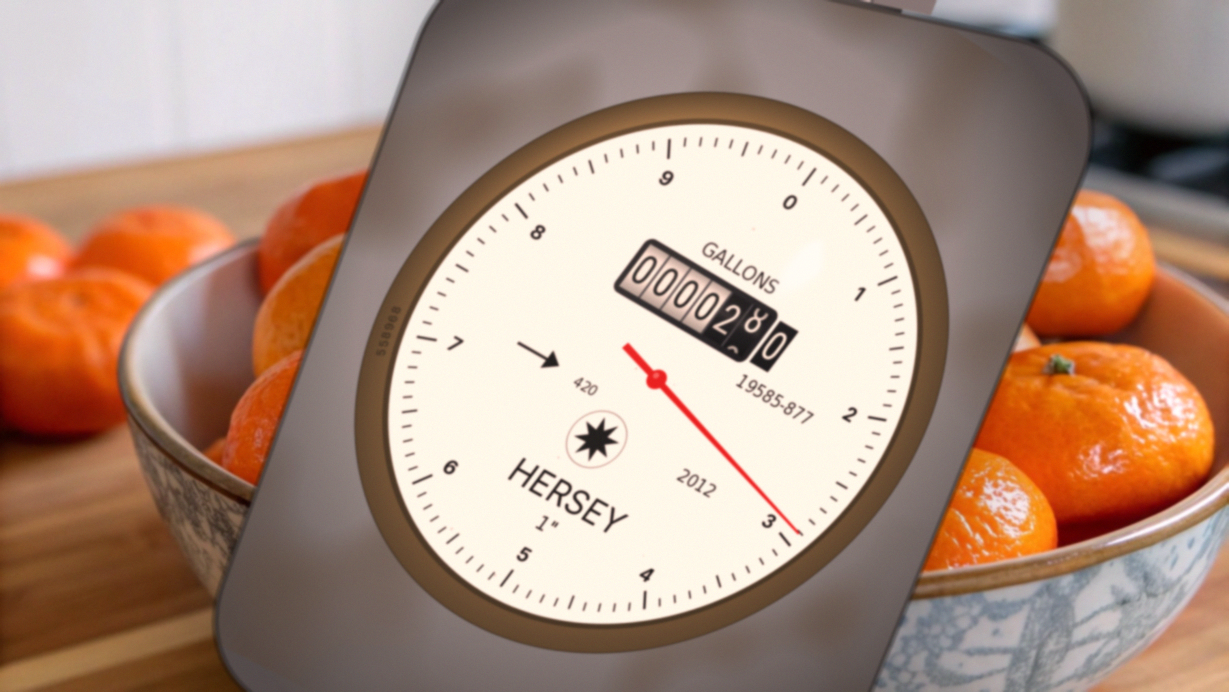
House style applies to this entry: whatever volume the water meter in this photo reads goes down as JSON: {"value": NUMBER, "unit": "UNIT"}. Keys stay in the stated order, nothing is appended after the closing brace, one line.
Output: {"value": 282.9, "unit": "gal"}
